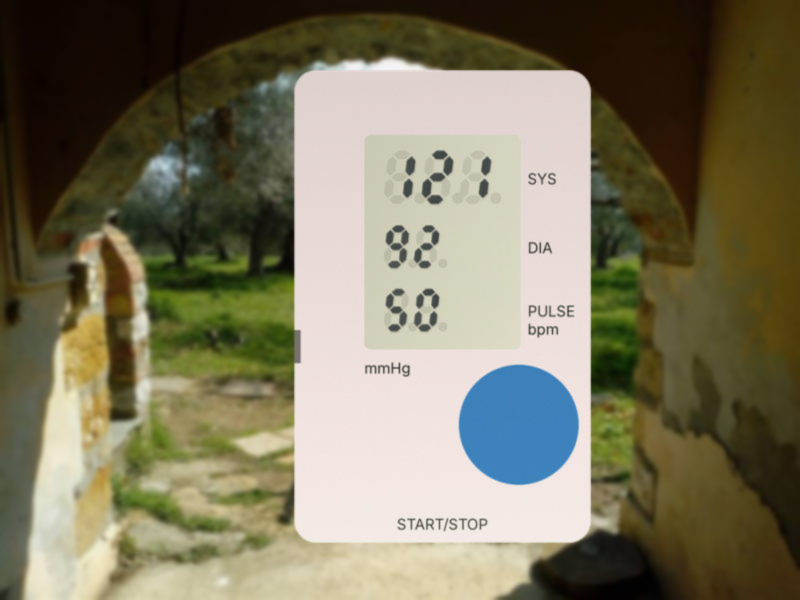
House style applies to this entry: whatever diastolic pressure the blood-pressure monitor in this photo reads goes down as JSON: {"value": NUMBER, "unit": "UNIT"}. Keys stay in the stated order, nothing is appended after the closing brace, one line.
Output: {"value": 92, "unit": "mmHg"}
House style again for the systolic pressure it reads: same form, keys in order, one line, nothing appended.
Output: {"value": 121, "unit": "mmHg"}
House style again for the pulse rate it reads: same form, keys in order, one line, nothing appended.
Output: {"value": 50, "unit": "bpm"}
